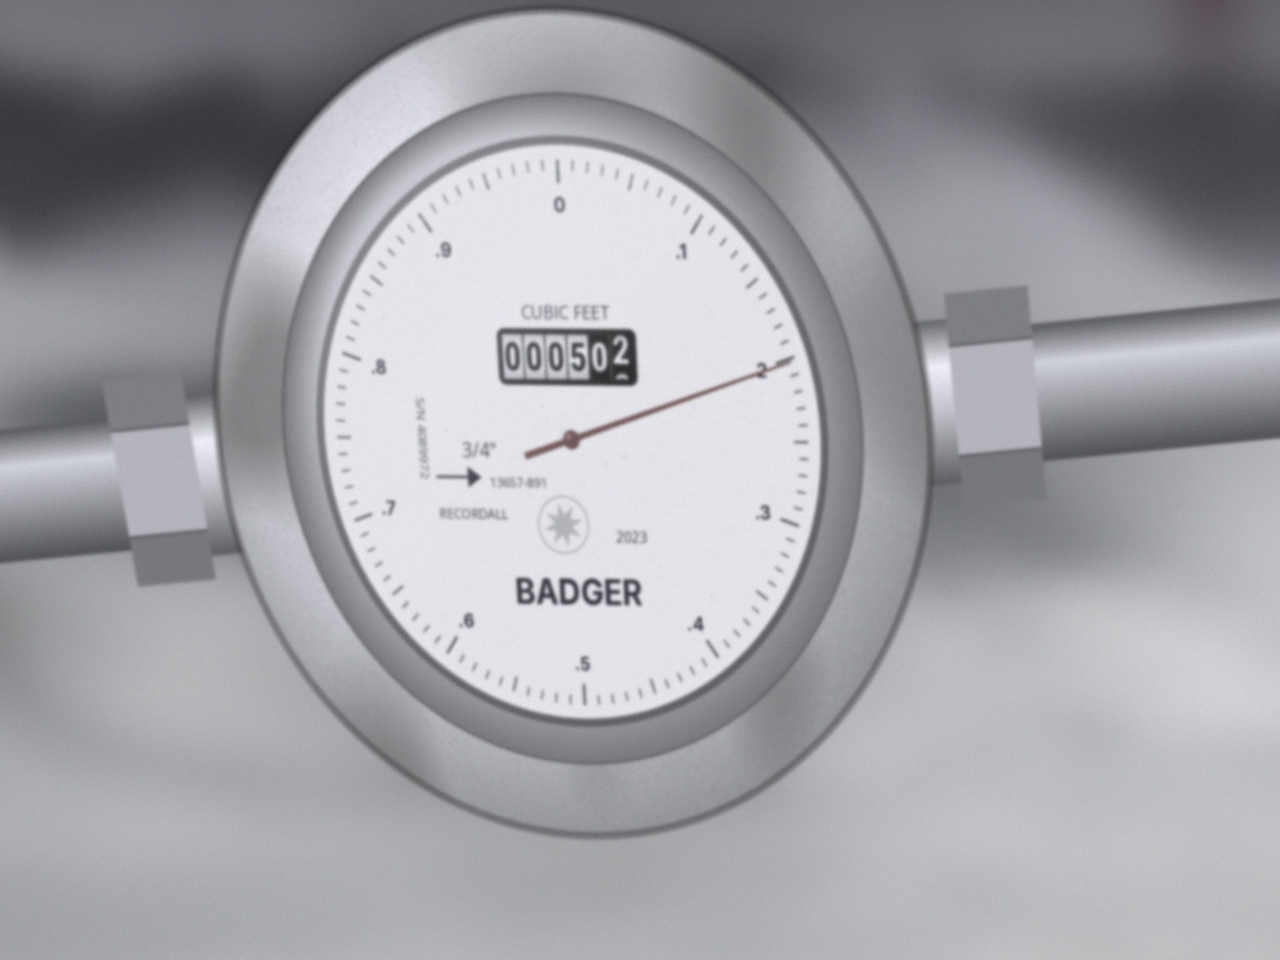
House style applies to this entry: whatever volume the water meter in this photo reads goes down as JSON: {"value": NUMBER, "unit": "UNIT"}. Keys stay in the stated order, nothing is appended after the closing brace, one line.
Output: {"value": 502.20, "unit": "ft³"}
